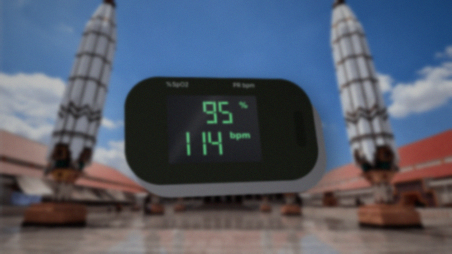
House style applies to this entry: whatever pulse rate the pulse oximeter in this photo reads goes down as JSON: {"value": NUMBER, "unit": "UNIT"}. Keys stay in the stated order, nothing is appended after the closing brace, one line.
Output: {"value": 114, "unit": "bpm"}
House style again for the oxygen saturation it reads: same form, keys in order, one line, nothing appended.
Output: {"value": 95, "unit": "%"}
